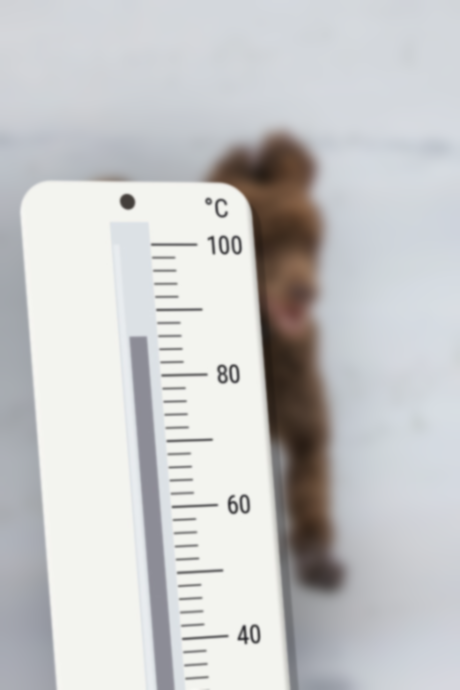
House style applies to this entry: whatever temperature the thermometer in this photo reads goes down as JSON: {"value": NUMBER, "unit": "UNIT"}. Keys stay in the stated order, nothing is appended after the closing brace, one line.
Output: {"value": 86, "unit": "°C"}
